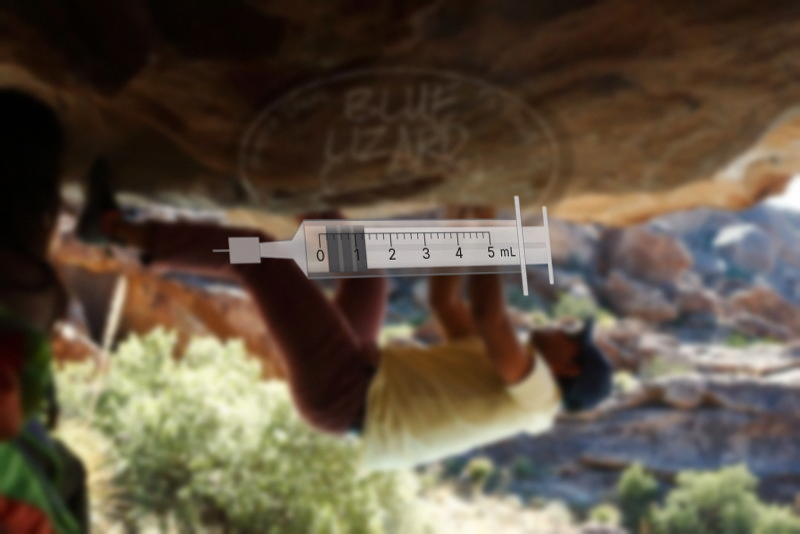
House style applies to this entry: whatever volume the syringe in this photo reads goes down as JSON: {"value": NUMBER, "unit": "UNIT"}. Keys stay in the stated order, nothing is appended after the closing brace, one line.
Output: {"value": 0.2, "unit": "mL"}
